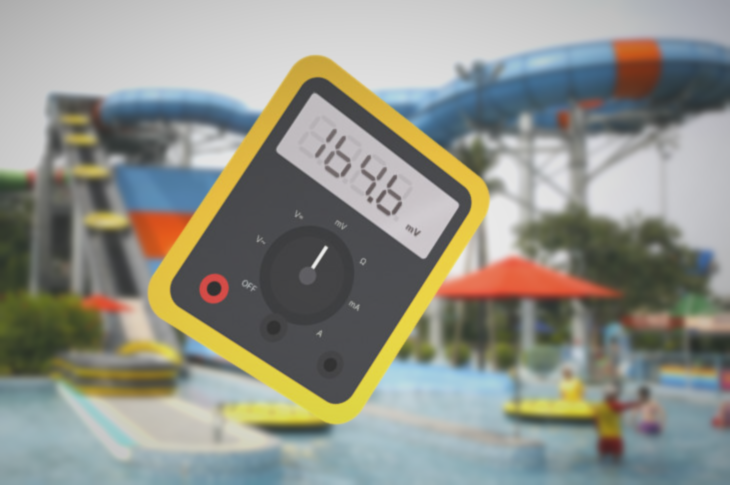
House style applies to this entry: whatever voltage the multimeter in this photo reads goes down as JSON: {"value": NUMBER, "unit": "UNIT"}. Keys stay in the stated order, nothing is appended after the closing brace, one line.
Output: {"value": 164.6, "unit": "mV"}
